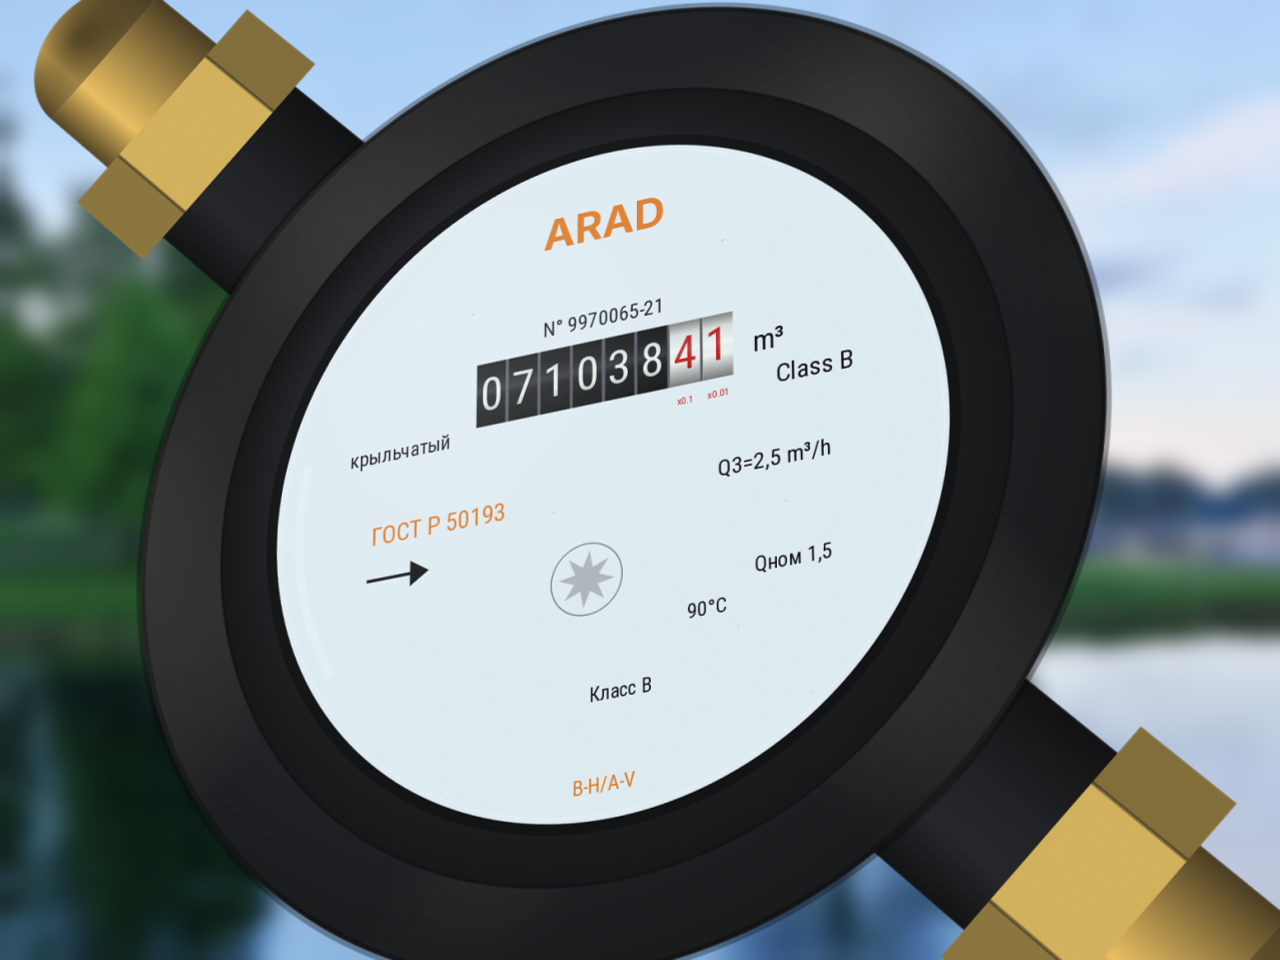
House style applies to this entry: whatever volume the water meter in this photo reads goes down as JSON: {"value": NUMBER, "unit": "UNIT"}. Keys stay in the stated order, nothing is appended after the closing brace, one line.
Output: {"value": 71038.41, "unit": "m³"}
